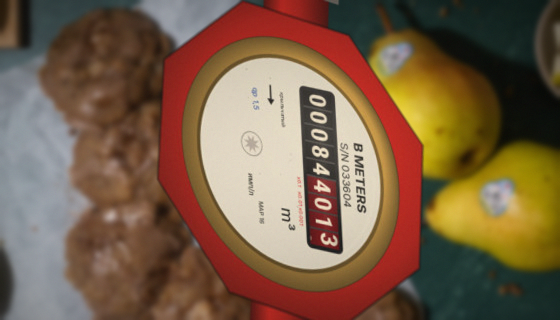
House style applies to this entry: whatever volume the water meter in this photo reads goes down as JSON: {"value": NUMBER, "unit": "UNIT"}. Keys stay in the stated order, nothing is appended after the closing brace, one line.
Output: {"value": 84.4013, "unit": "m³"}
